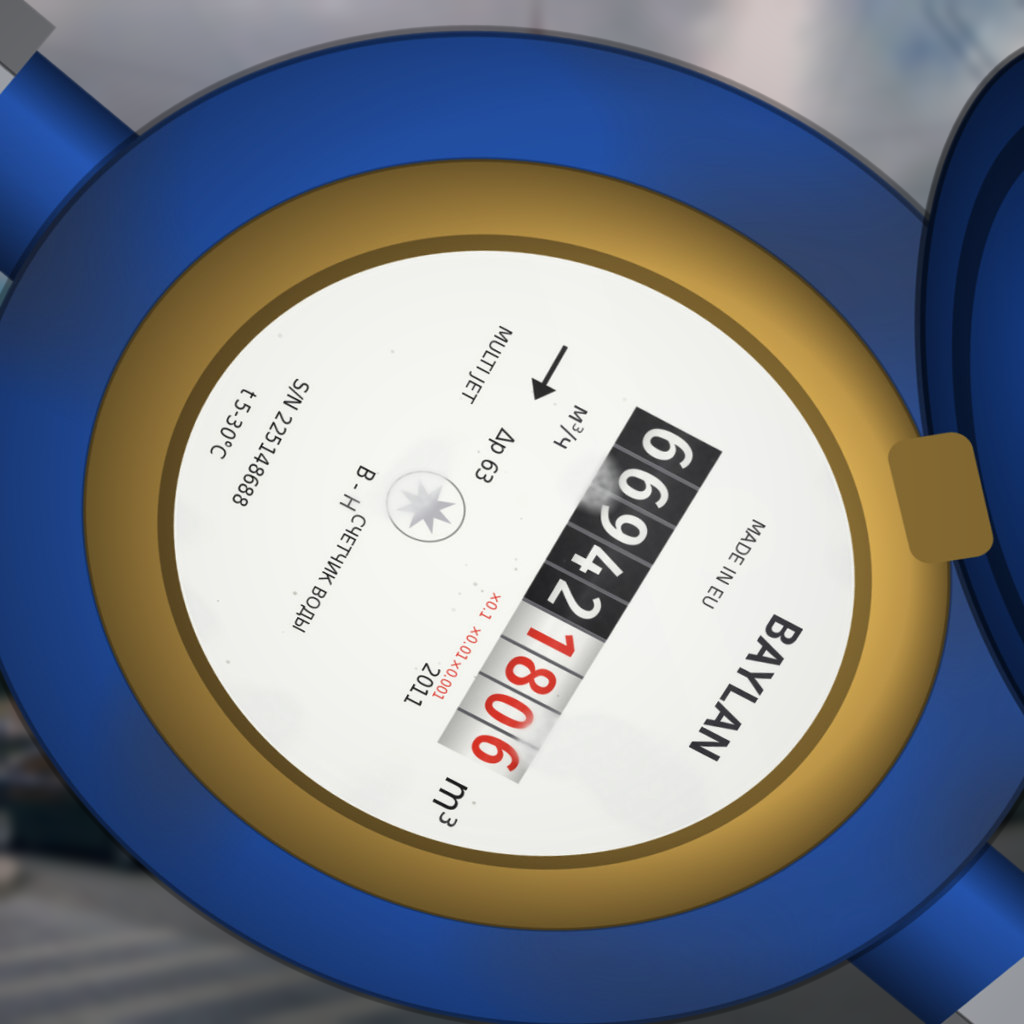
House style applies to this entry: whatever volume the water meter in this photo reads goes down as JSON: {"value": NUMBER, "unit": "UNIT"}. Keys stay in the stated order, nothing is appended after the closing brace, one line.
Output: {"value": 66942.1806, "unit": "m³"}
